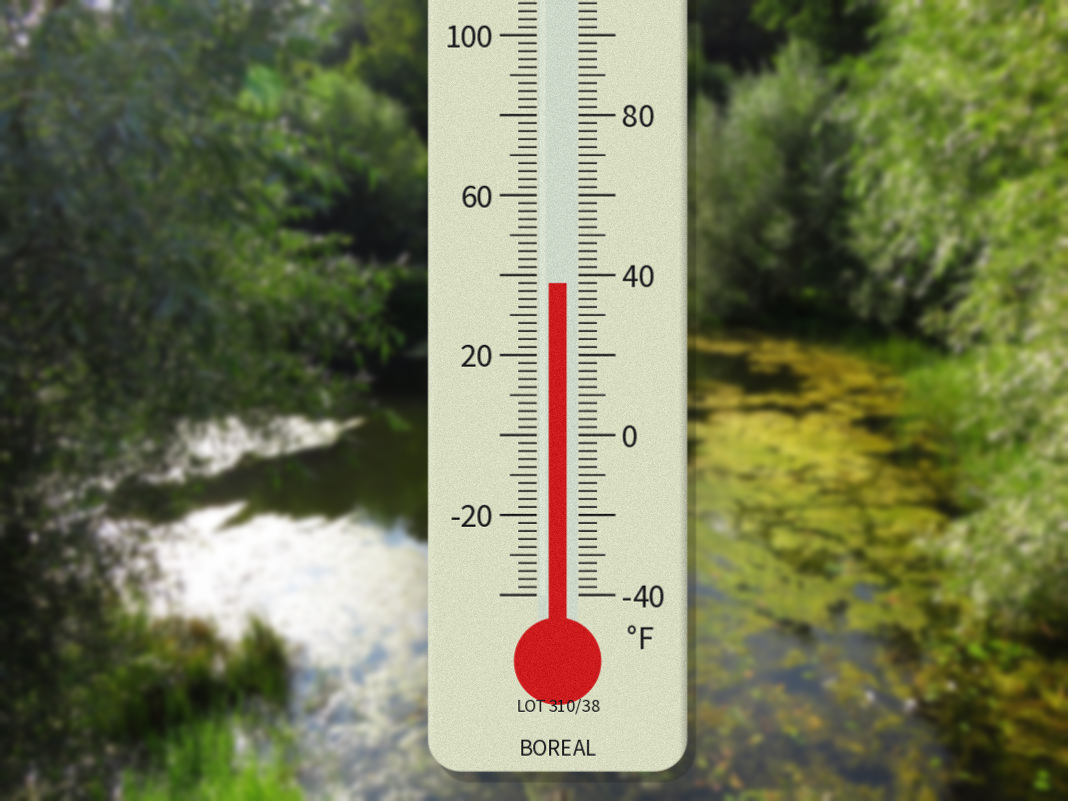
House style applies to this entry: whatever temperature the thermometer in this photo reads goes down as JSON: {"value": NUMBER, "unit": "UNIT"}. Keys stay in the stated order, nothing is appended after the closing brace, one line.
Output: {"value": 38, "unit": "°F"}
